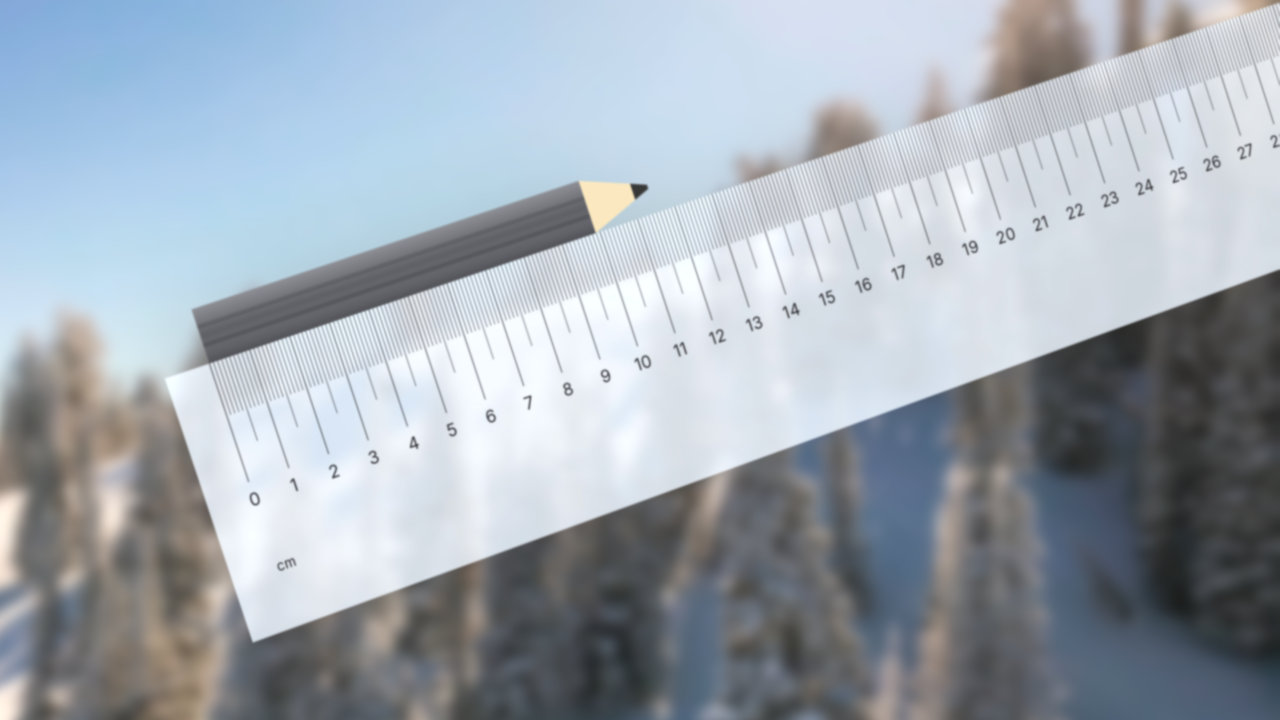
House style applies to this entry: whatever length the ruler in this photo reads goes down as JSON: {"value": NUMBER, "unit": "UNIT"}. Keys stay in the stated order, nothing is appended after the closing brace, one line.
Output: {"value": 11.5, "unit": "cm"}
